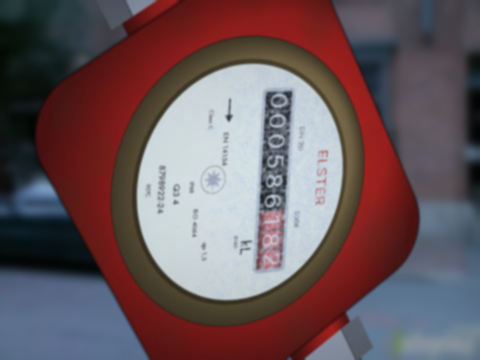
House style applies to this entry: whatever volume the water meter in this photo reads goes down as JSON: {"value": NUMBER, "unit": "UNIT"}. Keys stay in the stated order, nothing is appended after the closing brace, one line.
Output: {"value": 586.182, "unit": "kL"}
